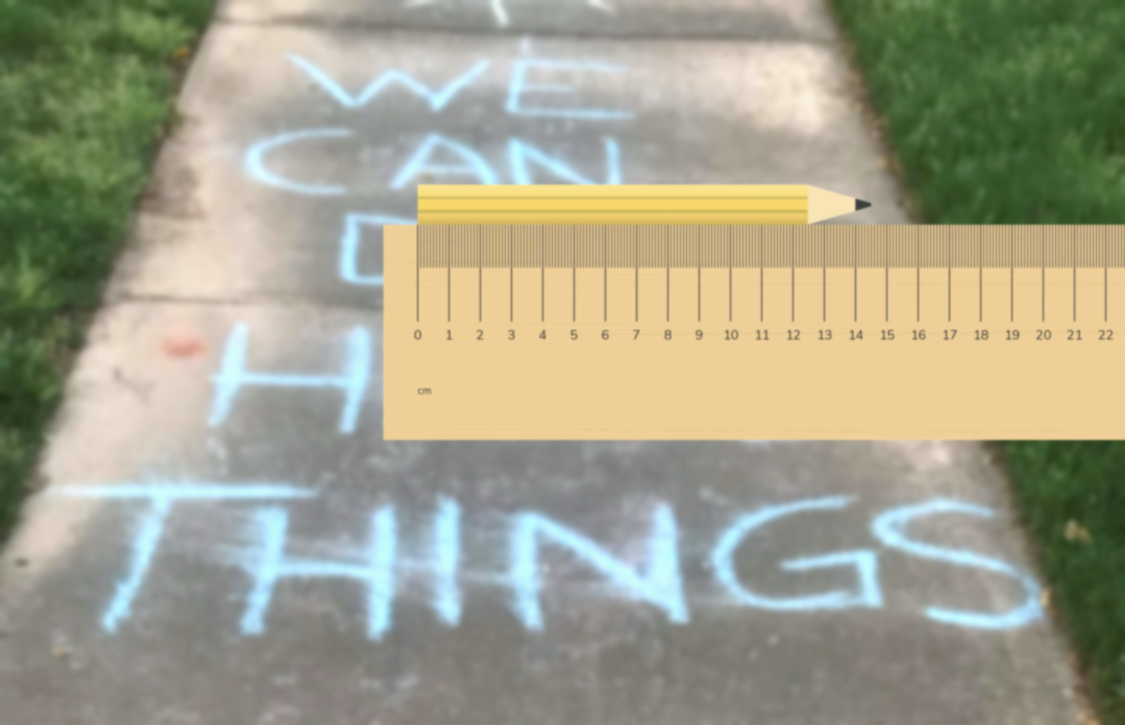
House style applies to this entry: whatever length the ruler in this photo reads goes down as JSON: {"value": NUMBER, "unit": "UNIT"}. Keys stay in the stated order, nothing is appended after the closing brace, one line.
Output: {"value": 14.5, "unit": "cm"}
